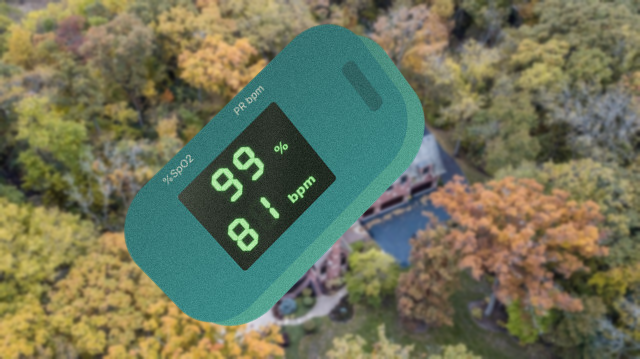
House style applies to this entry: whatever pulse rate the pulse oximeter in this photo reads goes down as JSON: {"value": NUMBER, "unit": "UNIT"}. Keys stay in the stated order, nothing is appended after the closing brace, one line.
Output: {"value": 81, "unit": "bpm"}
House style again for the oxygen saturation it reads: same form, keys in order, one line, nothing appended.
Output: {"value": 99, "unit": "%"}
